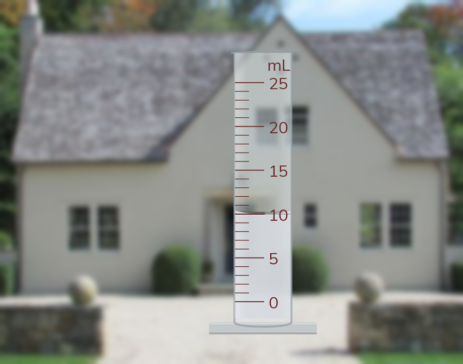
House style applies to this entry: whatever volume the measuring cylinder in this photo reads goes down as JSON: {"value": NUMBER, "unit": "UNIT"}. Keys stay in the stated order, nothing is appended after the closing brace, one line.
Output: {"value": 10, "unit": "mL"}
